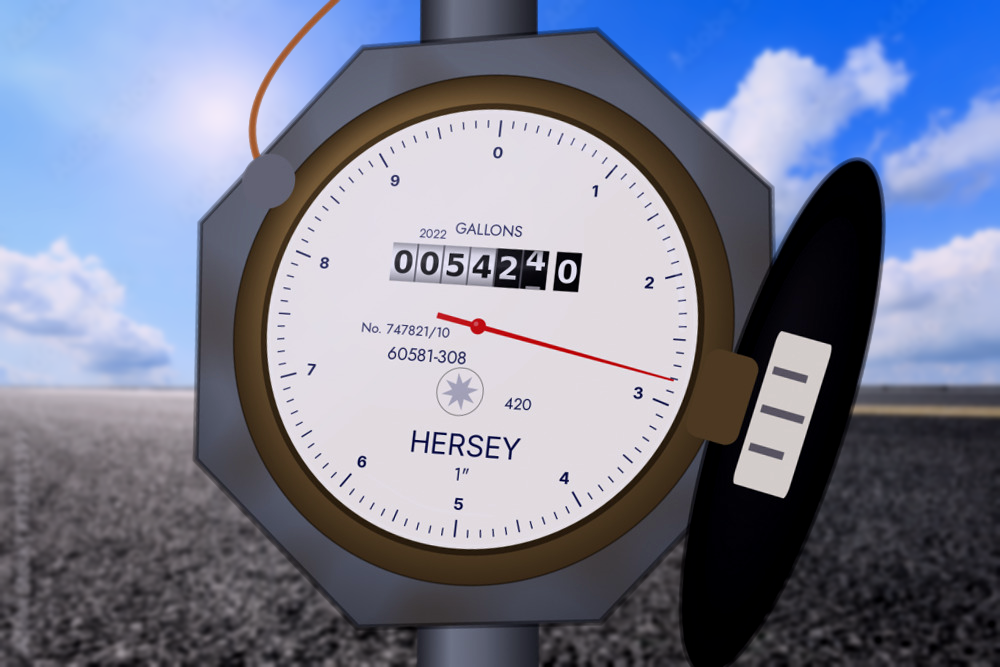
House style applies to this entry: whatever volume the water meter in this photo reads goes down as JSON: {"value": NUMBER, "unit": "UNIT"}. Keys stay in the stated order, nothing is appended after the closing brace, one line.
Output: {"value": 54242.8, "unit": "gal"}
